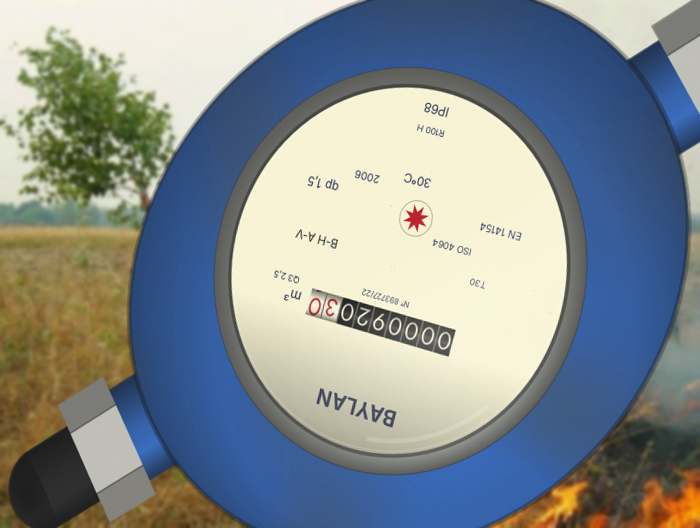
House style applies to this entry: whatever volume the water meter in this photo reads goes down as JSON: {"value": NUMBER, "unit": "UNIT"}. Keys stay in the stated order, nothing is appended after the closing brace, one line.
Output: {"value": 920.30, "unit": "m³"}
